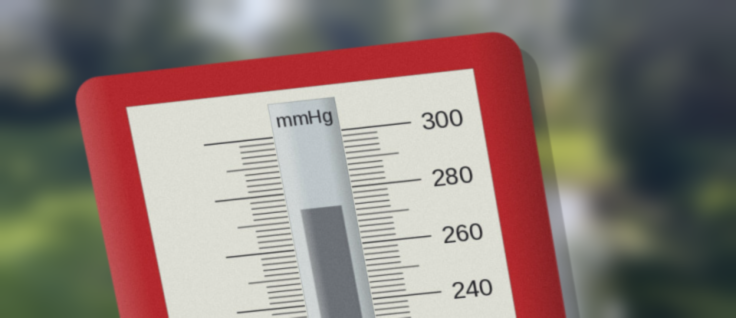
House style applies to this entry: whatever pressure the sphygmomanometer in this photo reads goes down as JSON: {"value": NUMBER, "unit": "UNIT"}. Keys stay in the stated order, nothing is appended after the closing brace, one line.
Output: {"value": 274, "unit": "mmHg"}
